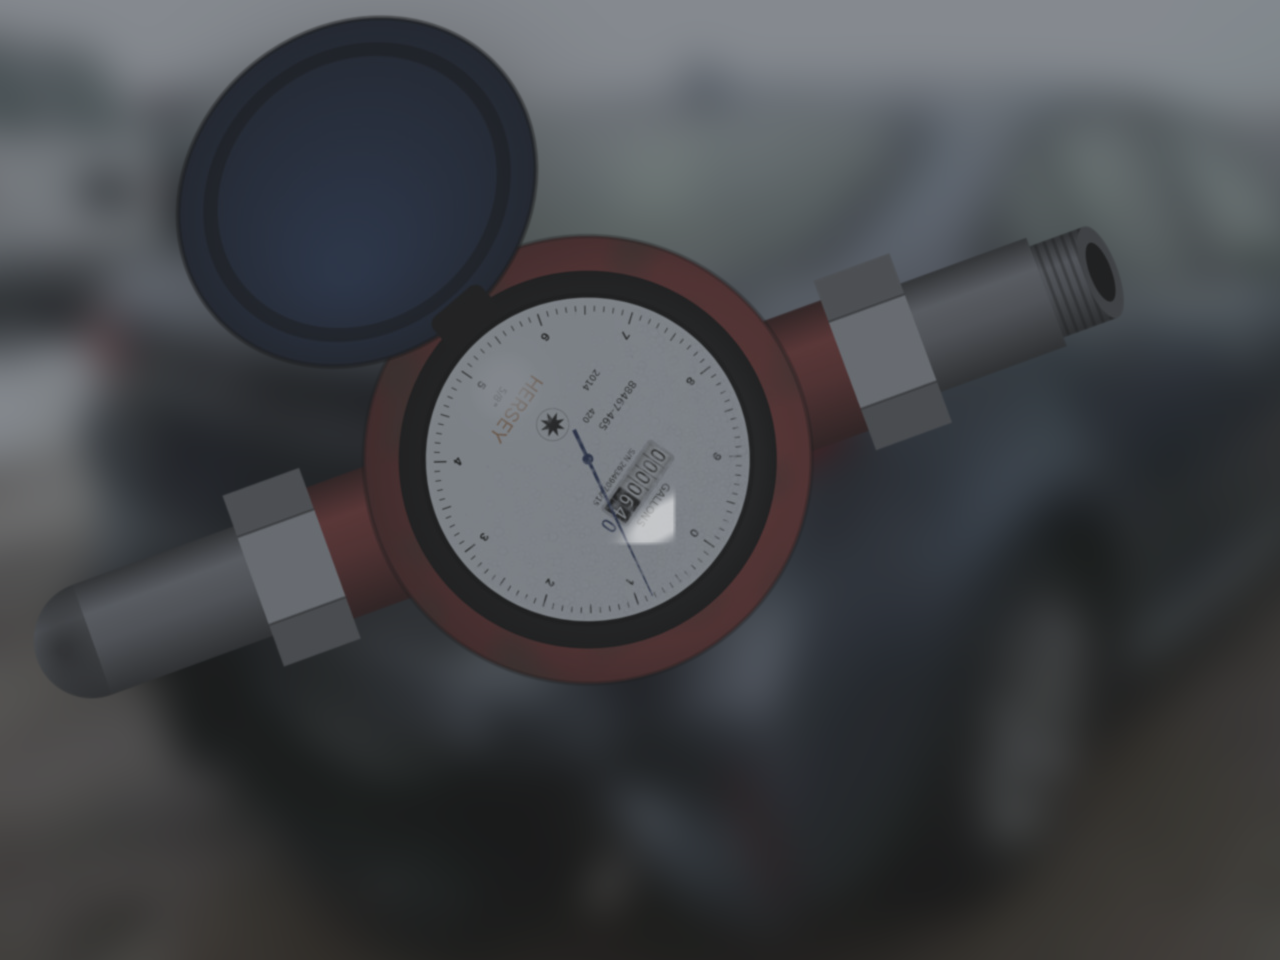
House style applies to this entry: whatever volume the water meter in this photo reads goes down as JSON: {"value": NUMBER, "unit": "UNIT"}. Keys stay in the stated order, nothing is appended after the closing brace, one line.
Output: {"value": 640.8, "unit": "gal"}
